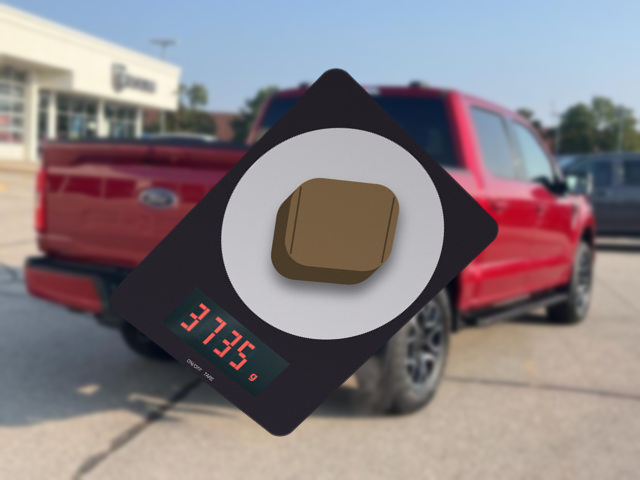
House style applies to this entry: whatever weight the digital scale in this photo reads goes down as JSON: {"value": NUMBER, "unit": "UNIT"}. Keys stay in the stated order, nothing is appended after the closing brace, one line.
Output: {"value": 3735, "unit": "g"}
